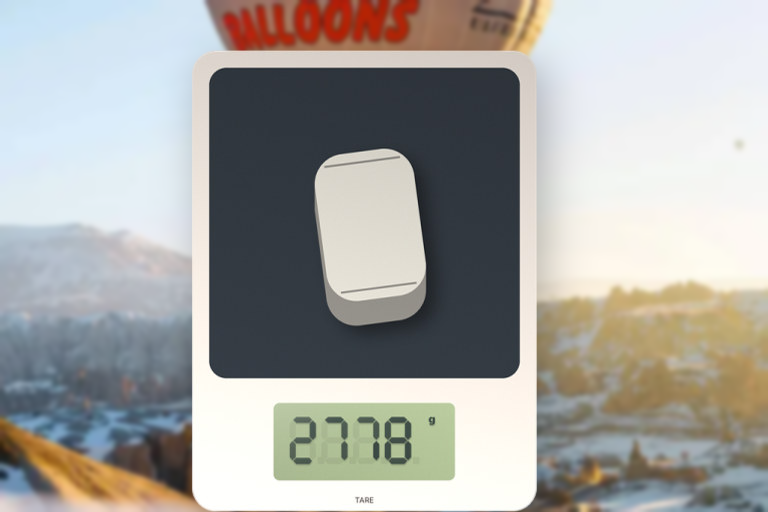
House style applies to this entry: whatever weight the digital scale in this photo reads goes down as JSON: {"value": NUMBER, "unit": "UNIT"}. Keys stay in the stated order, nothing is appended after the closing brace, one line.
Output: {"value": 2778, "unit": "g"}
